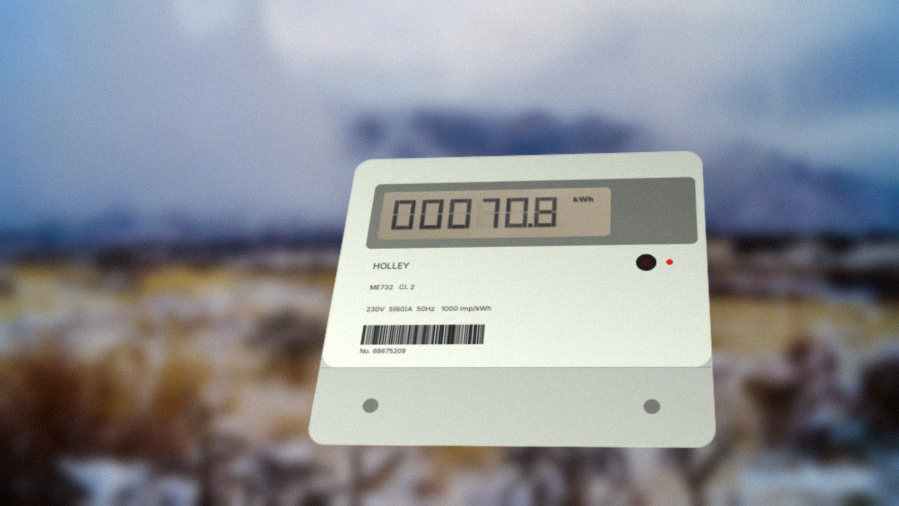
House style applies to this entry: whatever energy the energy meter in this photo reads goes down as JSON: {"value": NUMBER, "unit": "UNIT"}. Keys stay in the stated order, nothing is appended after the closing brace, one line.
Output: {"value": 70.8, "unit": "kWh"}
